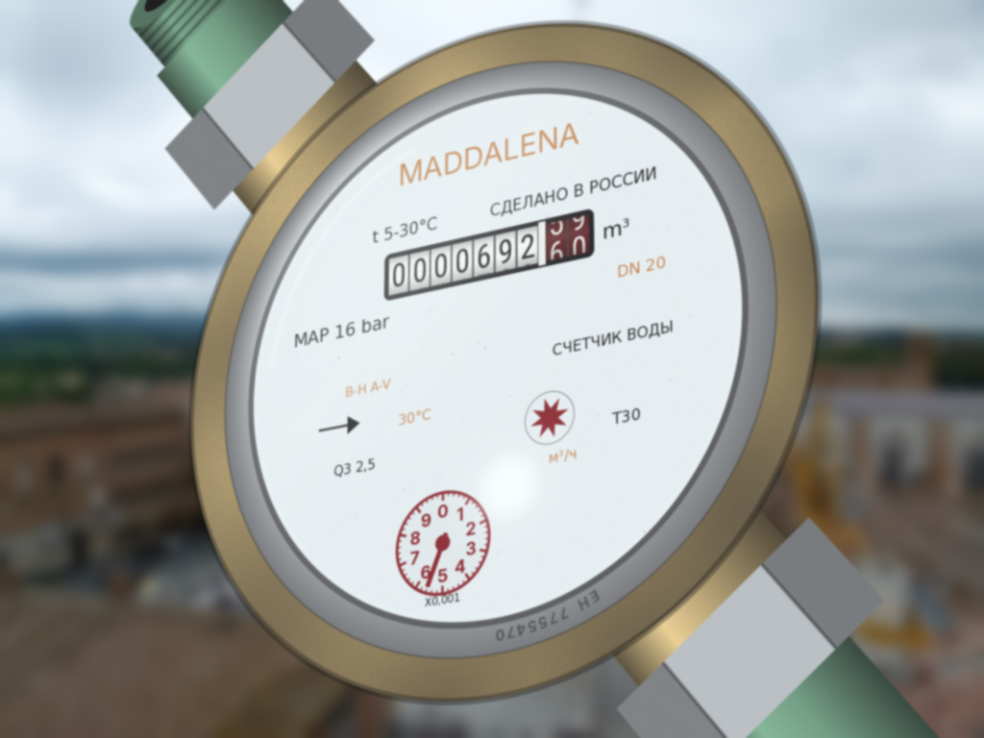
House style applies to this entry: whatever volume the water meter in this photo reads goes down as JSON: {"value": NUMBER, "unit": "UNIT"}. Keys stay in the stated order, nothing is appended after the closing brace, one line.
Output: {"value": 692.595, "unit": "m³"}
